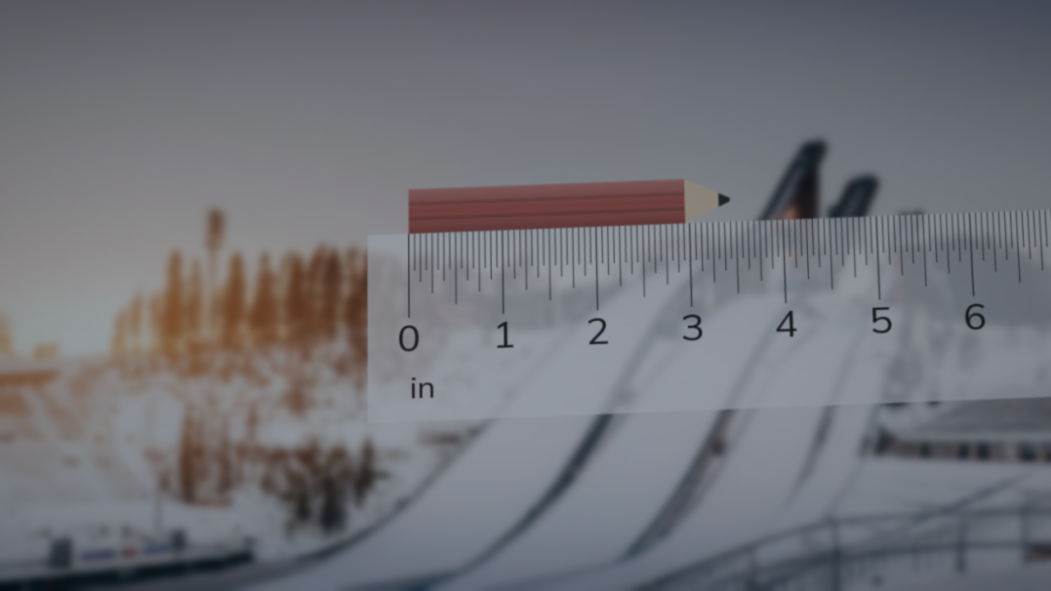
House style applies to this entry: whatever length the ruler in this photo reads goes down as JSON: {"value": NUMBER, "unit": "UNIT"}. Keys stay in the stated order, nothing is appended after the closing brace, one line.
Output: {"value": 3.4375, "unit": "in"}
